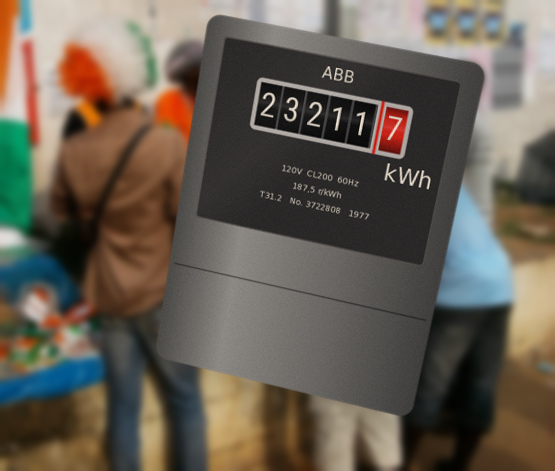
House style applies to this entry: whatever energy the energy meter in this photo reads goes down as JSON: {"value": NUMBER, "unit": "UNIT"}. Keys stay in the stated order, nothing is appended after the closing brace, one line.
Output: {"value": 23211.7, "unit": "kWh"}
